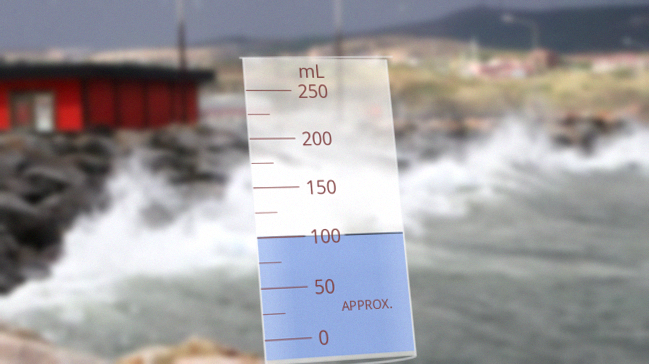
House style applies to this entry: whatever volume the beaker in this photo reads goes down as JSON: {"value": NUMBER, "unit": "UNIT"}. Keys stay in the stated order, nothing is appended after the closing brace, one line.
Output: {"value": 100, "unit": "mL"}
